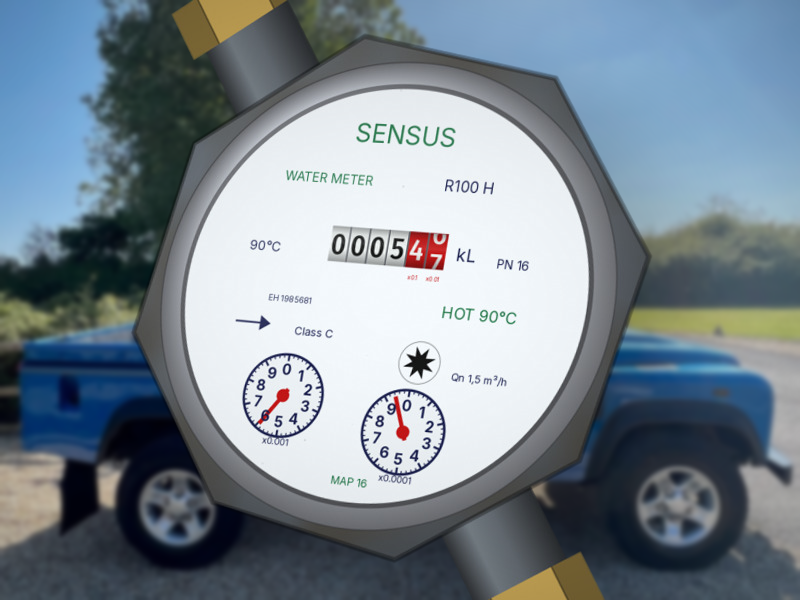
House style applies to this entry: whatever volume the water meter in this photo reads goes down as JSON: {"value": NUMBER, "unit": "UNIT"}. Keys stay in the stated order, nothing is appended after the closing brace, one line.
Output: {"value": 5.4659, "unit": "kL"}
